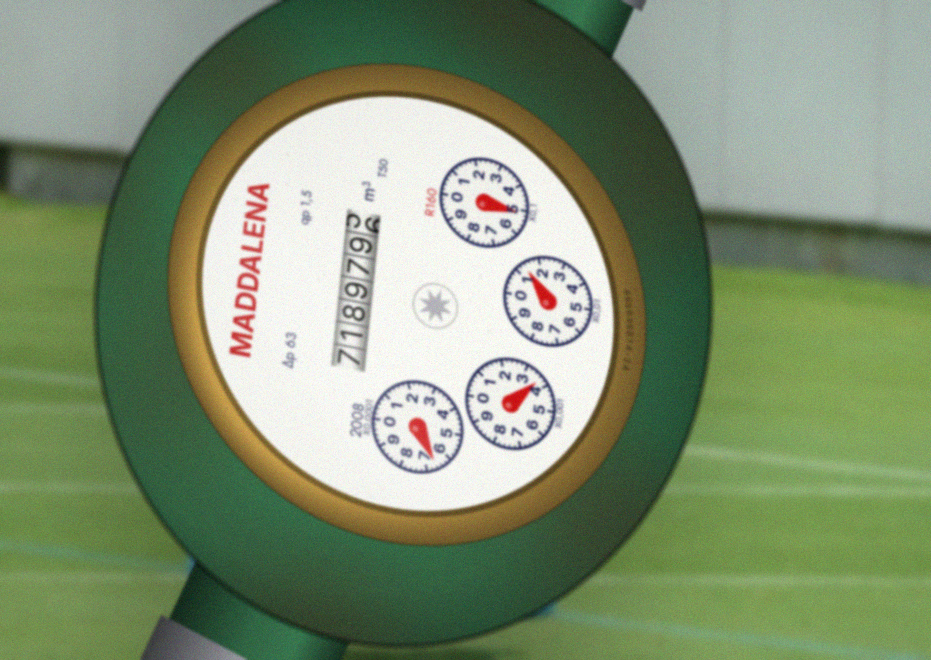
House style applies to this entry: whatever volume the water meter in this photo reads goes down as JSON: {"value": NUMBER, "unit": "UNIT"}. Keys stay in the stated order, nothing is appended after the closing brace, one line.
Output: {"value": 7189795.5136, "unit": "m³"}
